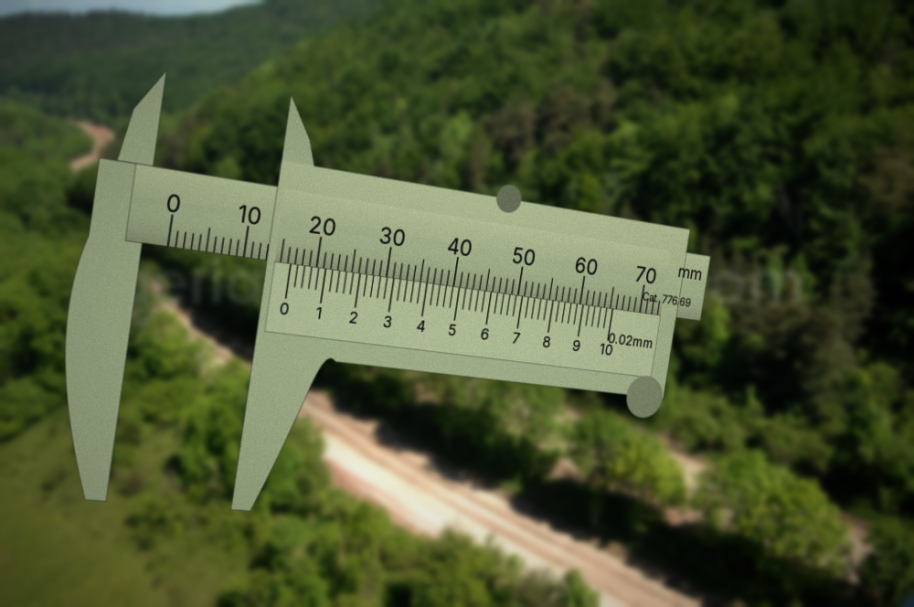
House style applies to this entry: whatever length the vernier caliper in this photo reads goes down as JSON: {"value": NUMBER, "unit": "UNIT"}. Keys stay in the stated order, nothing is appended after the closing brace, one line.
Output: {"value": 16.4, "unit": "mm"}
